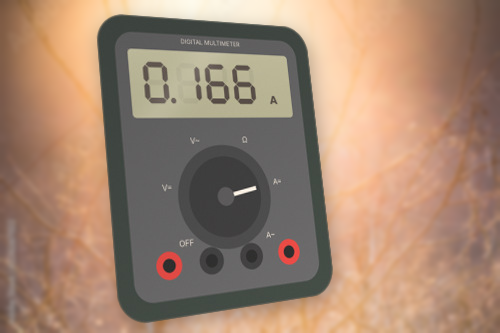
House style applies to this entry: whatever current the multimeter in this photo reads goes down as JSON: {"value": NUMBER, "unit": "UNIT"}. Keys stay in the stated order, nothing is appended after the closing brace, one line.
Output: {"value": 0.166, "unit": "A"}
